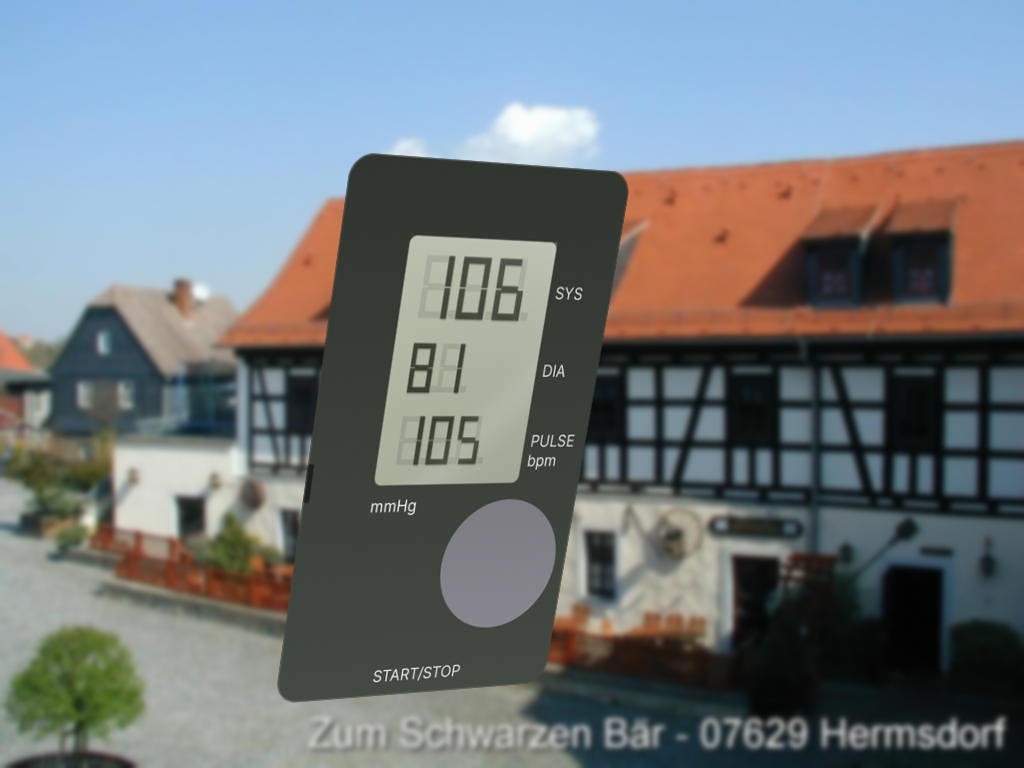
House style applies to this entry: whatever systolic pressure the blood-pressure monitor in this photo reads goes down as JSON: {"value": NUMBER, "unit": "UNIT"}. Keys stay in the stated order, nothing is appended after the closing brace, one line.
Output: {"value": 106, "unit": "mmHg"}
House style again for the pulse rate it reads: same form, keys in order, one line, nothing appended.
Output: {"value": 105, "unit": "bpm"}
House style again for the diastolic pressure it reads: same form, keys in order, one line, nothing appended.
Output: {"value": 81, "unit": "mmHg"}
